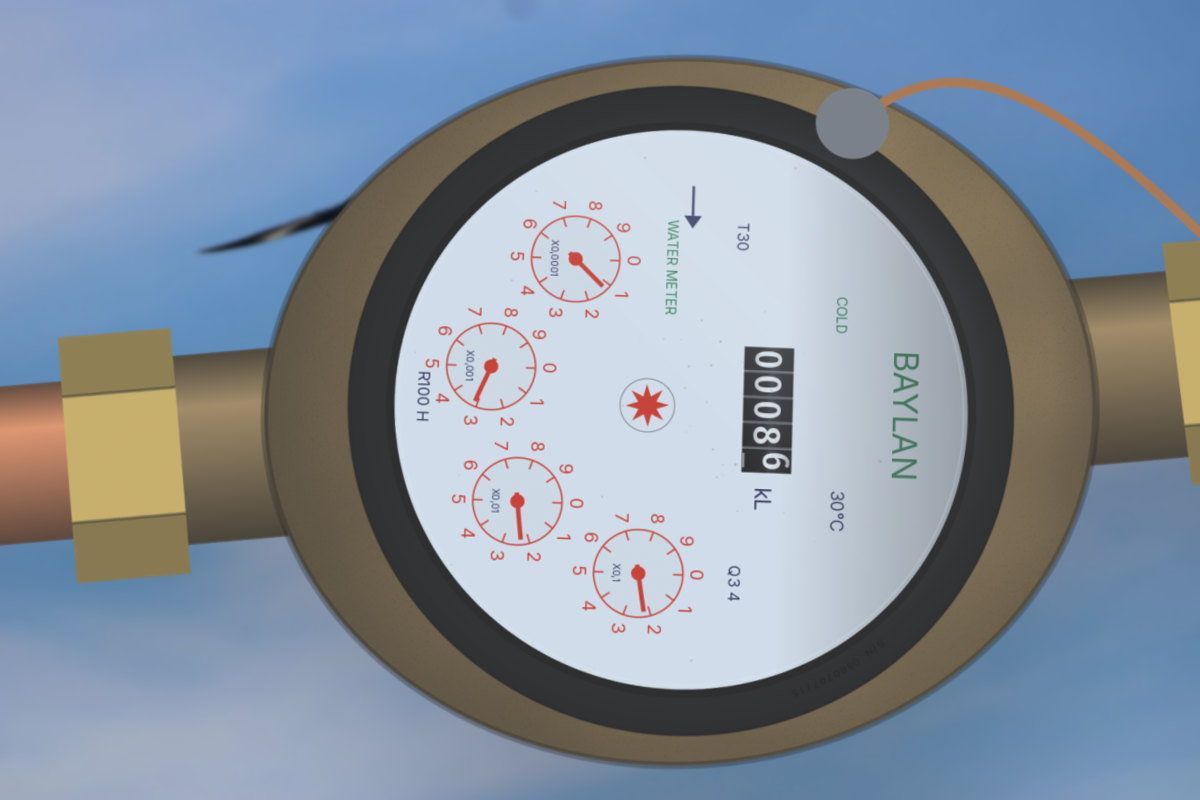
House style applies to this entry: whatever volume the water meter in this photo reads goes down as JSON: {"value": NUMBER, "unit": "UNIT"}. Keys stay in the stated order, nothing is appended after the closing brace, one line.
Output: {"value": 86.2231, "unit": "kL"}
